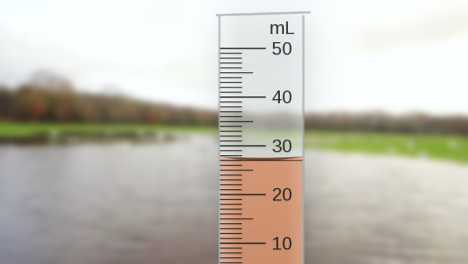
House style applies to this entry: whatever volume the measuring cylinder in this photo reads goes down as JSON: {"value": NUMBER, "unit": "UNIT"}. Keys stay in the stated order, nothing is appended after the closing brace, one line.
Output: {"value": 27, "unit": "mL"}
